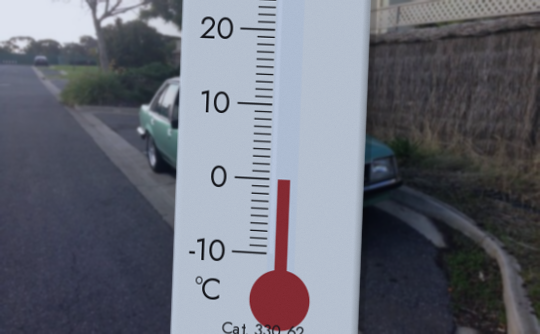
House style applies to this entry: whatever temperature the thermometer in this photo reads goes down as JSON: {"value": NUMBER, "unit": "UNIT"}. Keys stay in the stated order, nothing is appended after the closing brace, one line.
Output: {"value": 0, "unit": "°C"}
